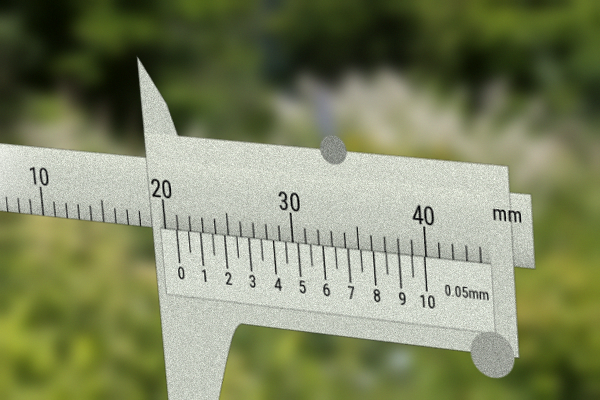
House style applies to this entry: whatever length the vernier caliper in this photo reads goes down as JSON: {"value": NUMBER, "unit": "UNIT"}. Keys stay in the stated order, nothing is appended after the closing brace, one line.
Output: {"value": 20.9, "unit": "mm"}
